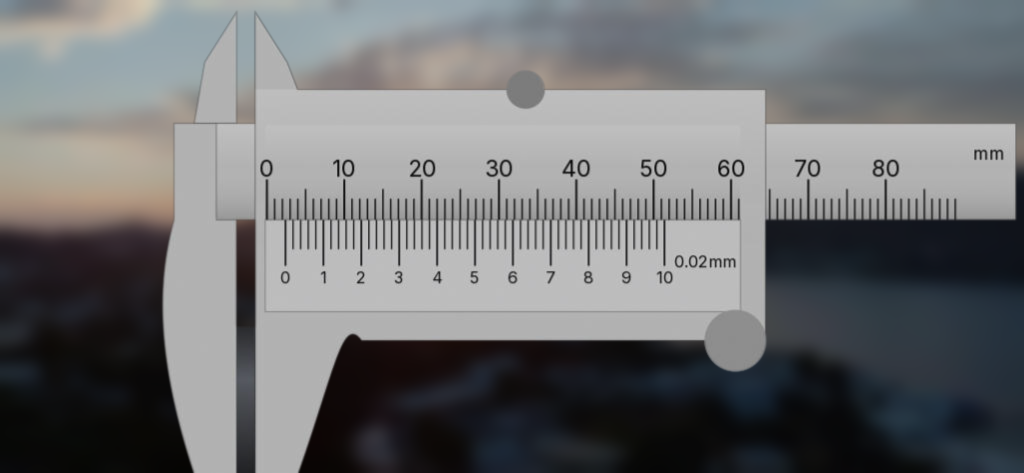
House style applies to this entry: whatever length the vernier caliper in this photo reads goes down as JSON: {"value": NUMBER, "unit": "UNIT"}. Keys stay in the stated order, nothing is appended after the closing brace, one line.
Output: {"value": 2.4, "unit": "mm"}
